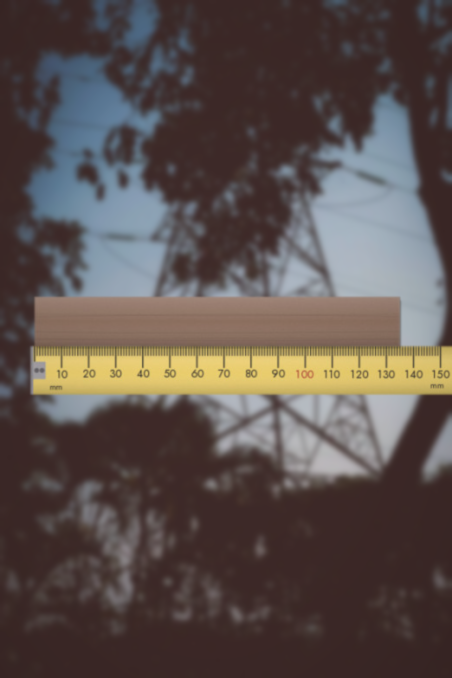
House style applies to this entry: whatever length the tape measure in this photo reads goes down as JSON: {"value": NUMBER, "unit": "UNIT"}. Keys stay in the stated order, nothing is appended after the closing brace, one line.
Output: {"value": 135, "unit": "mm"}
